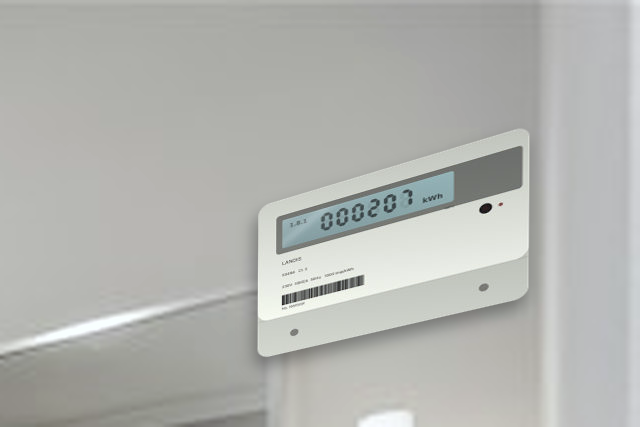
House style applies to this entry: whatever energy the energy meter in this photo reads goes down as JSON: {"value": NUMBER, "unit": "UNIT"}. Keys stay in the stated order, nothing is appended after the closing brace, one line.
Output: {"value": 207, "unit": "kWh"}
